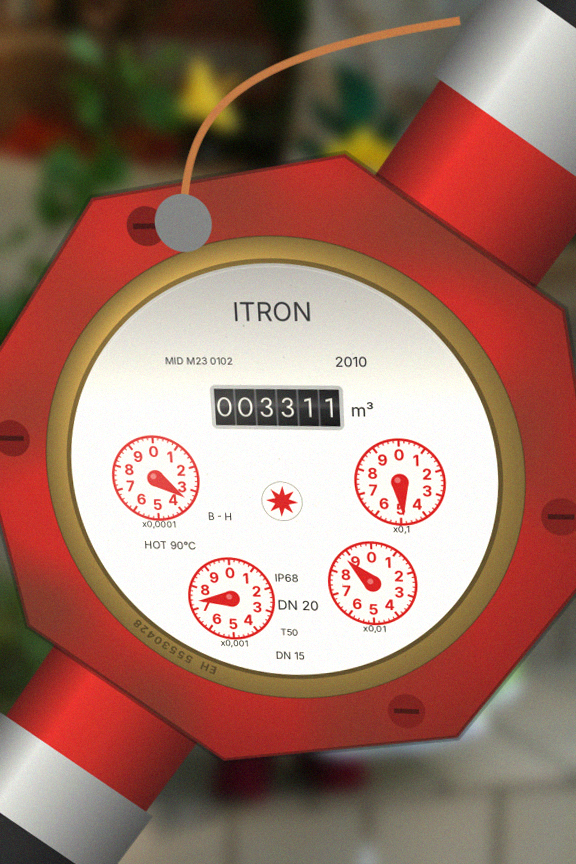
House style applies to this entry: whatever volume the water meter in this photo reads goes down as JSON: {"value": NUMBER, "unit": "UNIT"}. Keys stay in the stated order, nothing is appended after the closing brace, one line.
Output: {"value": 3311.4873, "unit": "m³"}
